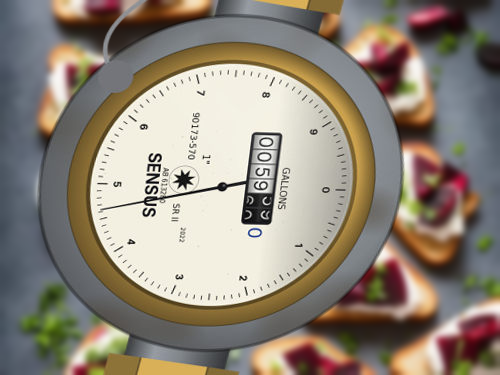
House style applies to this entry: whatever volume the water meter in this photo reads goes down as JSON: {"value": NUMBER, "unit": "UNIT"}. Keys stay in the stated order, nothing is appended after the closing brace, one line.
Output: {"value": 59594.6, "unit": "gal"}
